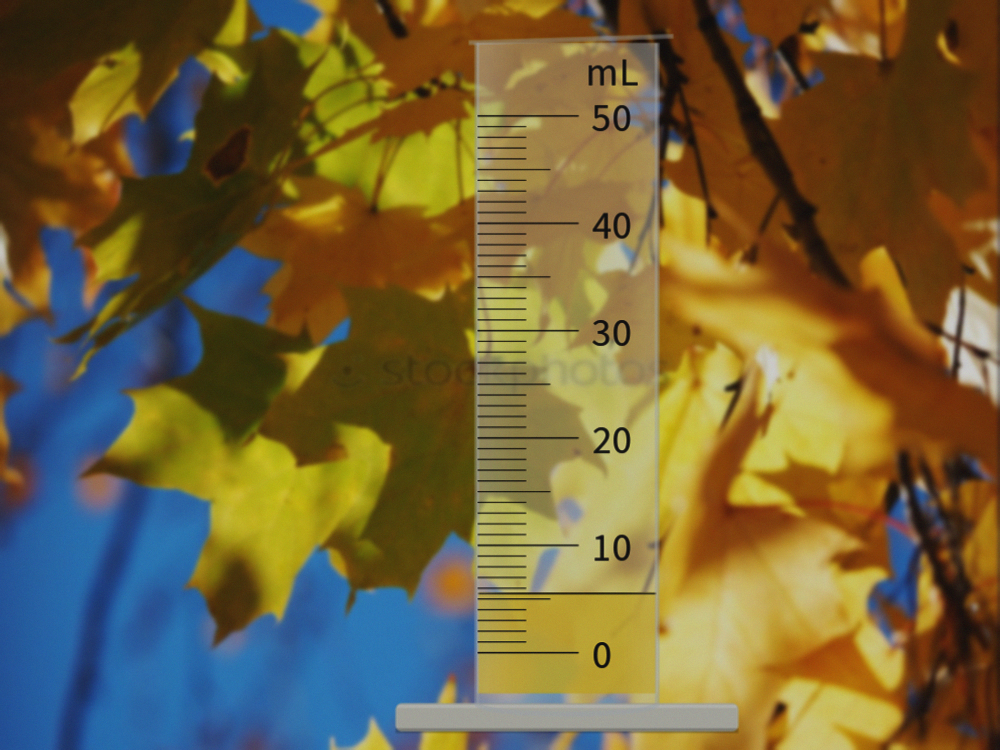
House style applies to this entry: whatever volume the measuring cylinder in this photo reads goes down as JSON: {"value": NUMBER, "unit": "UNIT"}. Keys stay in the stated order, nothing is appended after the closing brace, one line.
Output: {"value": 5.5, "unit": "mL"}
